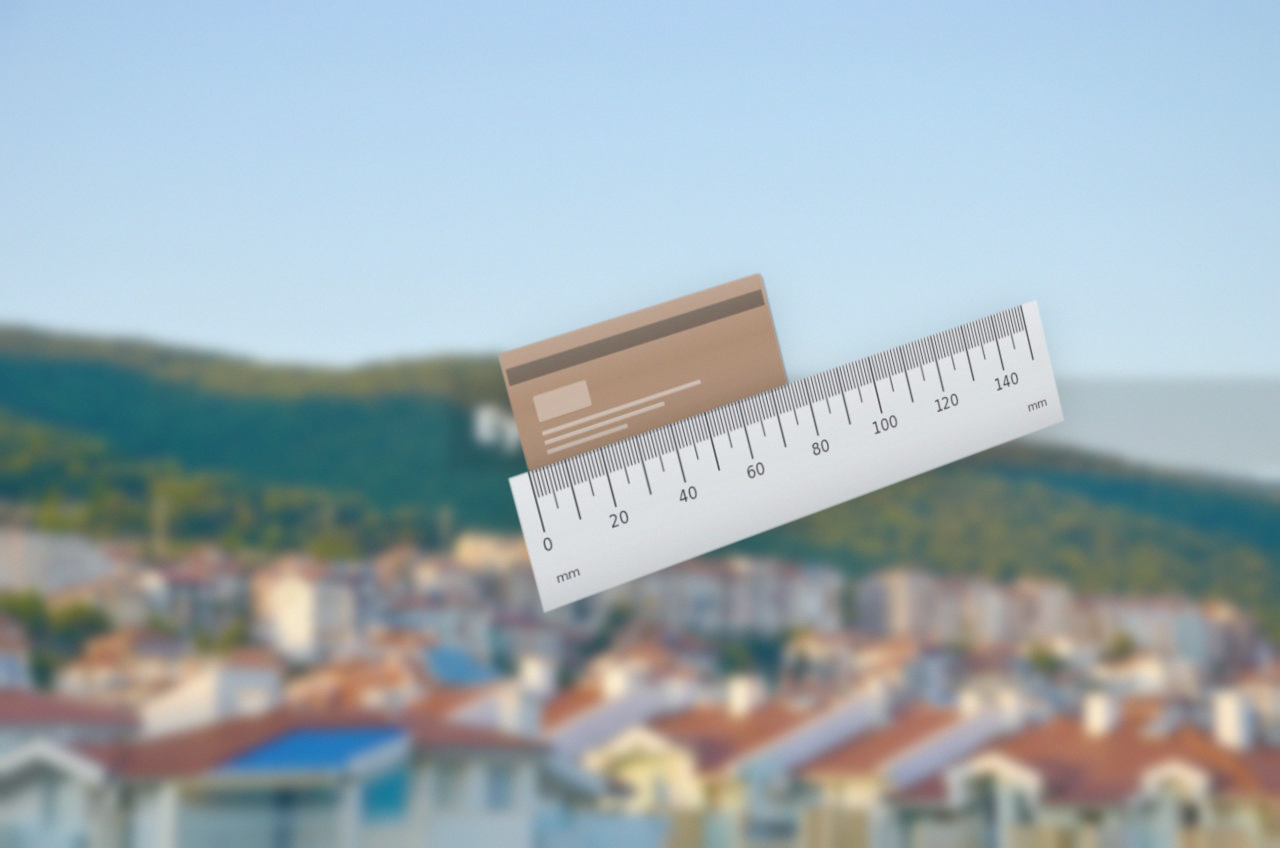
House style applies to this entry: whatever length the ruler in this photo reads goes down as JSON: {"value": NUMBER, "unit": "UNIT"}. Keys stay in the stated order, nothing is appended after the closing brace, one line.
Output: {"value": 75, "unit": "mm"}
